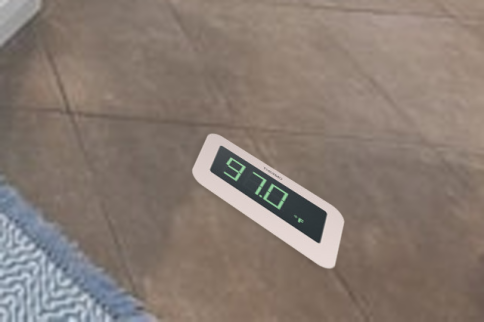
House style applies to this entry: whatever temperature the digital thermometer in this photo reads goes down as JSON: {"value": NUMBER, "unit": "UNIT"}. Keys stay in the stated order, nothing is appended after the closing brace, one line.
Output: {"value": 97.0, "unit": "°F"}
